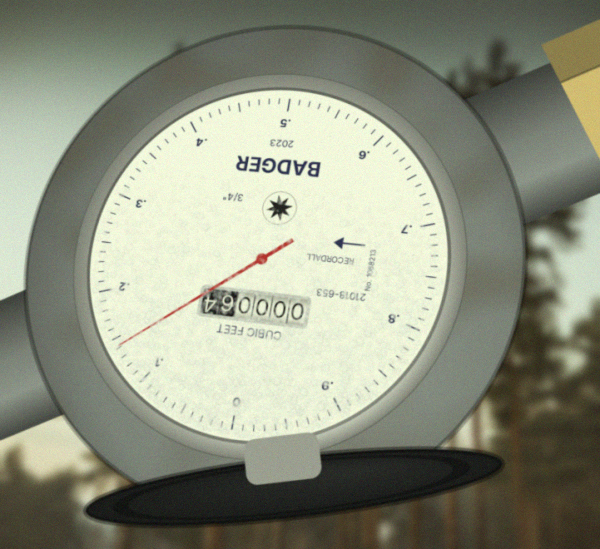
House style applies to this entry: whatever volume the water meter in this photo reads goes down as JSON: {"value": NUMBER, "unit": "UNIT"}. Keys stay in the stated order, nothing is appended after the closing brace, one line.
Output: {"value": 64.14, "unit": "ft³"}
